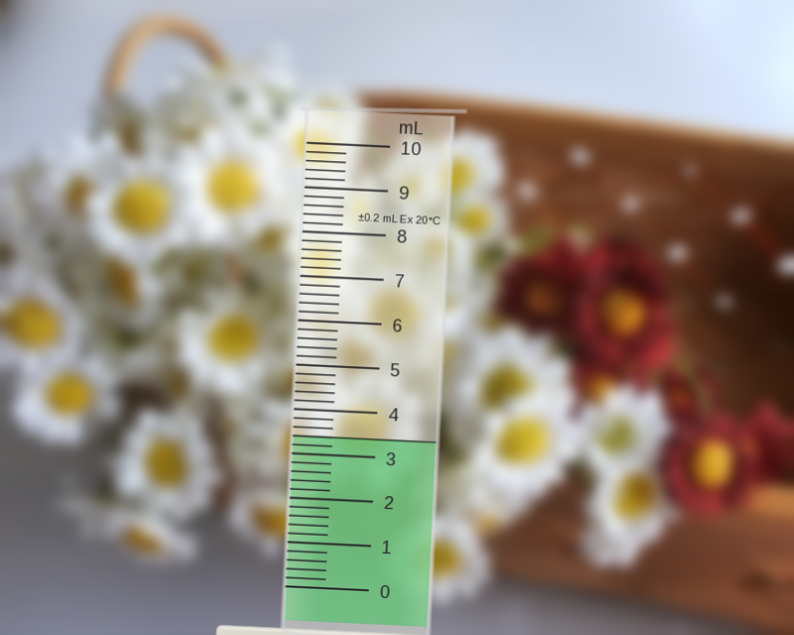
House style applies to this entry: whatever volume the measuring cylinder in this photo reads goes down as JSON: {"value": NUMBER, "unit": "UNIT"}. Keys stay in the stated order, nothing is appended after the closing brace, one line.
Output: {"value": 3.4, "unit": "mL"}
